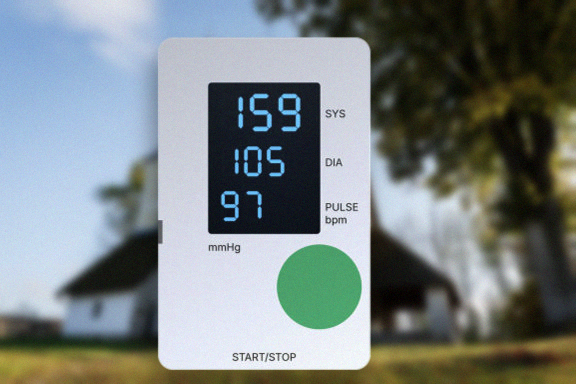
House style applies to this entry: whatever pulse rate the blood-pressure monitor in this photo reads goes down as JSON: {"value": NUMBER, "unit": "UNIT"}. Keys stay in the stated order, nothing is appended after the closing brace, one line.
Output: {"value": 97, "unit": "bpm"}
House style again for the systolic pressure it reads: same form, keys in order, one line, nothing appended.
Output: {"value": 159, "unit": "mmHg"}
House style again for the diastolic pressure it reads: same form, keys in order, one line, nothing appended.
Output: {"value": 105, "unit": "mmHg"}
